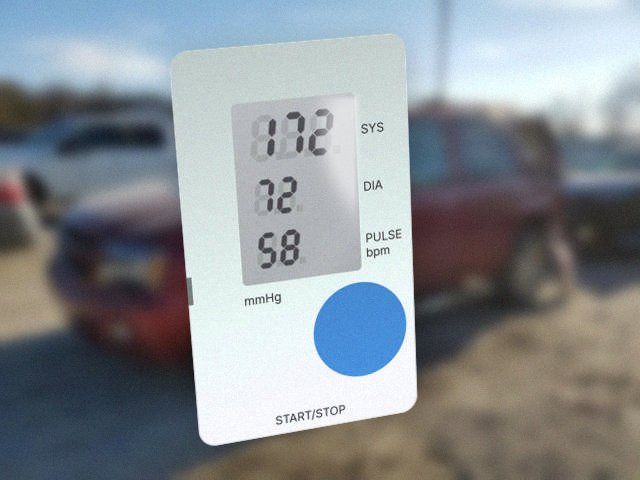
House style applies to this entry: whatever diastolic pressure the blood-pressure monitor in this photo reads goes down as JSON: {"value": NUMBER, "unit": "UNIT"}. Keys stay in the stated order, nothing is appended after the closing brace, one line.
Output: {"value": 72, "unit": "mmHg"}
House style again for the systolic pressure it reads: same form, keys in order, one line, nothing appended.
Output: {"value": 172, "unit": "mmHg"}
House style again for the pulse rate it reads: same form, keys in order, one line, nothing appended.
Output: {"value": 58, "unit": "bpm"}
